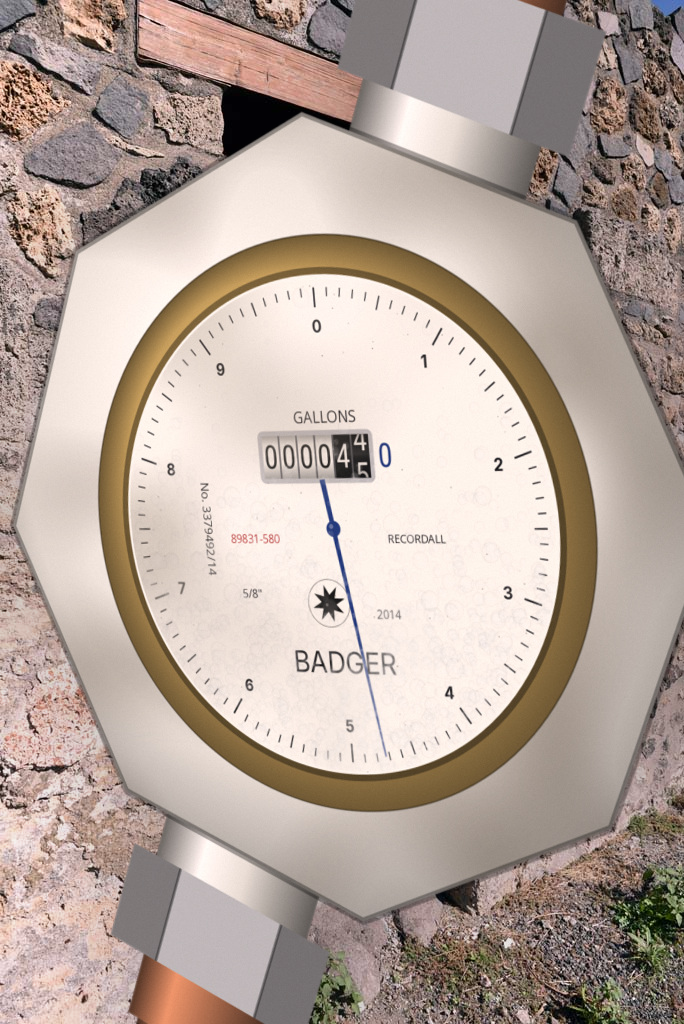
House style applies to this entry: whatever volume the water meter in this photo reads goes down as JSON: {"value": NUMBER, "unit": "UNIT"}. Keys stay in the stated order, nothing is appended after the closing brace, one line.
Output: {"value": 444.7, "unit": "gal"}
